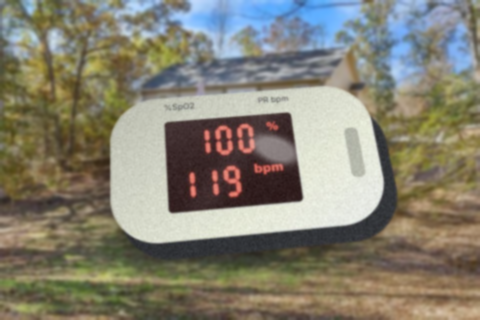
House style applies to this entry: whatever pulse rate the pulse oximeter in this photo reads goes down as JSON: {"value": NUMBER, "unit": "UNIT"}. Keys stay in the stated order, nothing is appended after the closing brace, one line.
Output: {"value": 119, "unit": "bpm"}
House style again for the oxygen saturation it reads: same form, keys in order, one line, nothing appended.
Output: {"value": 100, "unit": "%"}
